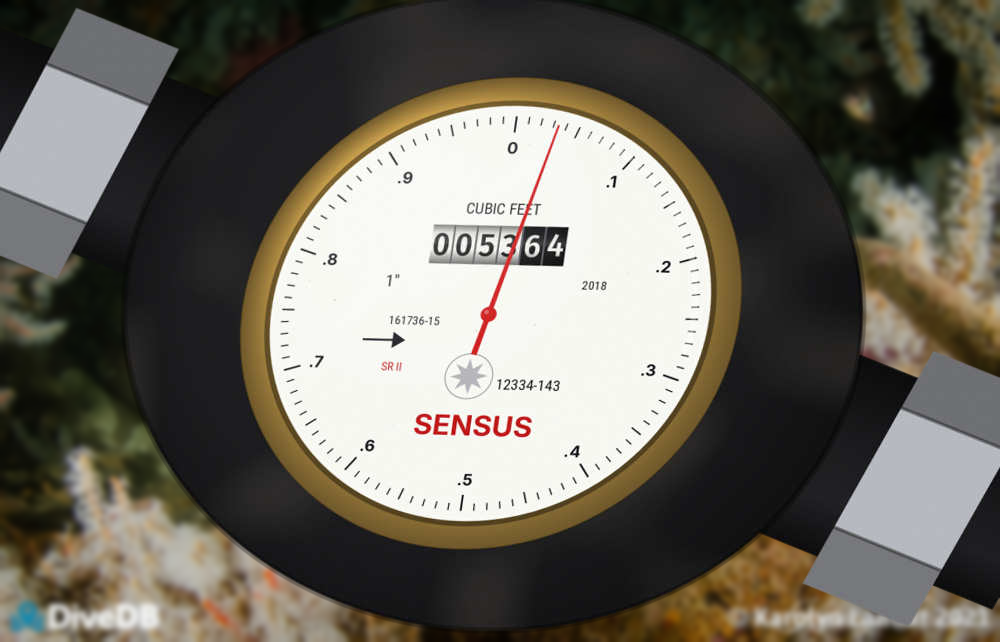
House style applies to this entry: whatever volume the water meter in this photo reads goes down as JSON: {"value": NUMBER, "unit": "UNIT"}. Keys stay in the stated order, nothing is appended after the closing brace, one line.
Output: {"value": 5364.03, "unit": "ft³"}
